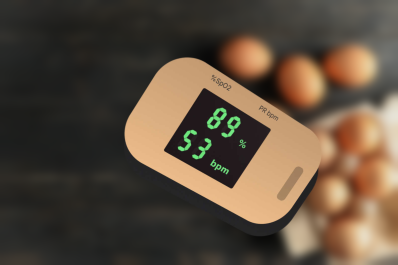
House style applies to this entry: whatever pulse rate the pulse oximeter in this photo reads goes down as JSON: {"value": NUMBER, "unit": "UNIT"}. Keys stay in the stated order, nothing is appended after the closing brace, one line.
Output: {"value": 53, "unit": "bpm"}
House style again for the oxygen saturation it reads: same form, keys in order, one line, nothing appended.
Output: {"value": 89, "unit": "%"}
